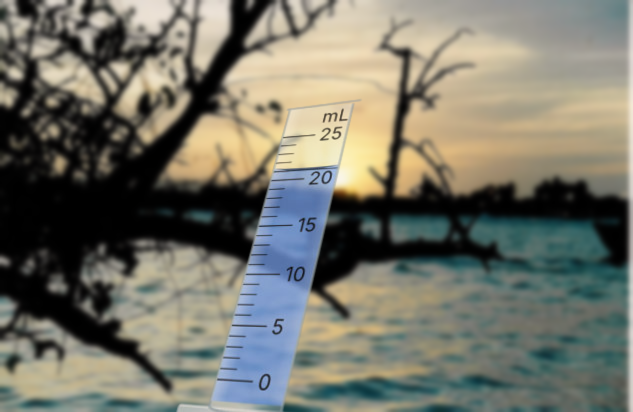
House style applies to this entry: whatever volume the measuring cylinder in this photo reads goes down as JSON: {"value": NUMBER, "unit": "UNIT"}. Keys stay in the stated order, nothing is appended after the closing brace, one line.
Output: {"value": 21, "unit": "mL"}
